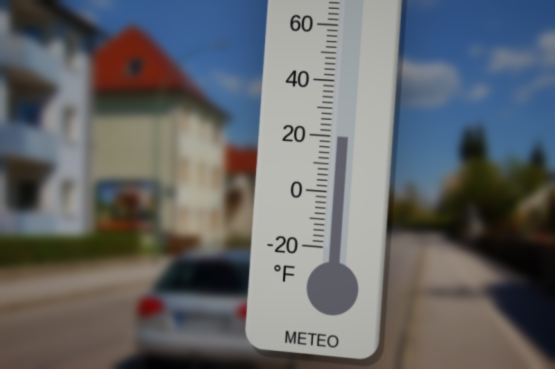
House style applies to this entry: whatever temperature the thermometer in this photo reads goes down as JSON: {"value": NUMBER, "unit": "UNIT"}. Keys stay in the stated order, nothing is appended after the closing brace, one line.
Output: {"value": 20, "unit": "°F"}
